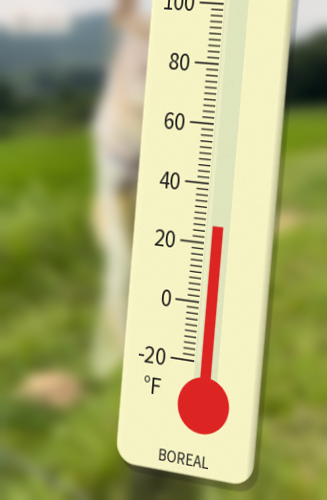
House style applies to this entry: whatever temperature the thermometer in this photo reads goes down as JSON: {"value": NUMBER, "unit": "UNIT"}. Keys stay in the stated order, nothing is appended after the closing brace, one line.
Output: {"value": 26, "unit": "°F"}
